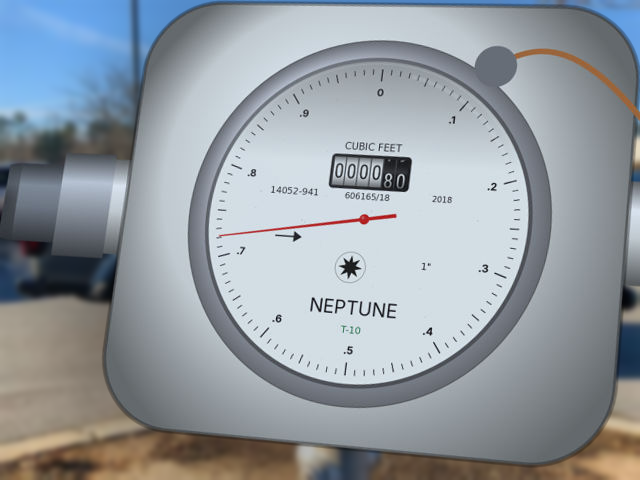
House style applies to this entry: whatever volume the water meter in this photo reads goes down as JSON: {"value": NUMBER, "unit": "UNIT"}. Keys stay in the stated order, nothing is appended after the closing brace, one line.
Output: {"value": 79.72, "unit": "ft³"}
